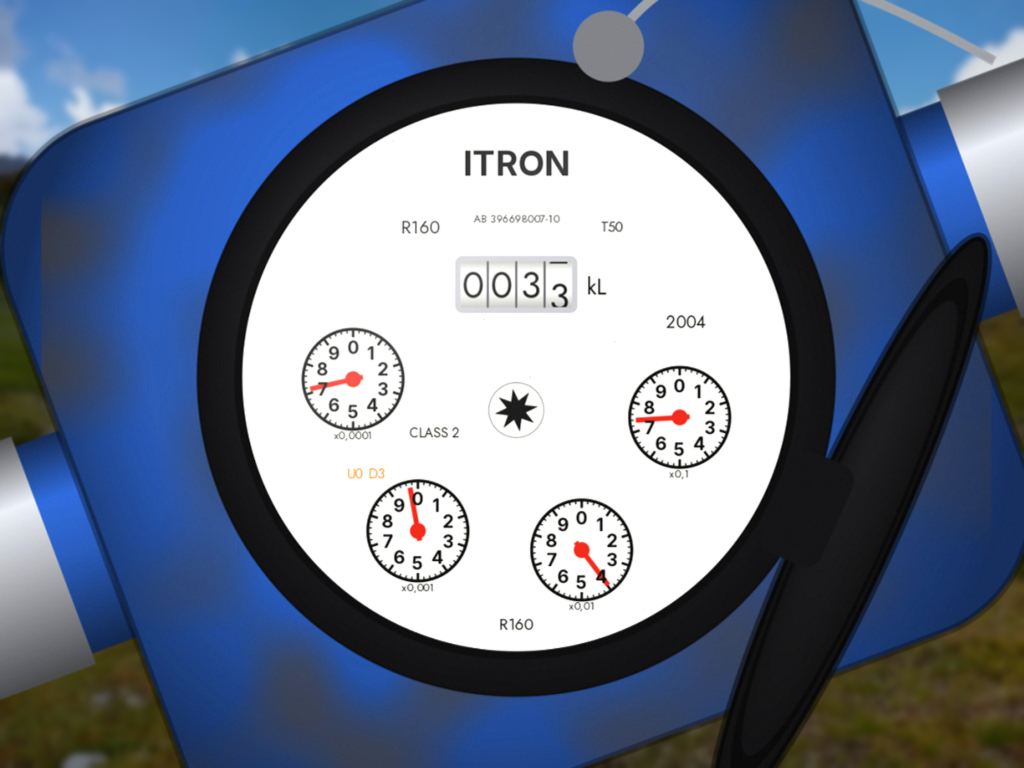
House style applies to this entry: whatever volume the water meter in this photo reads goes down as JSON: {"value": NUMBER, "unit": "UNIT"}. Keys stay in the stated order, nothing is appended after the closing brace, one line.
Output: {"value": 32.7397, "unit": "kL"}
